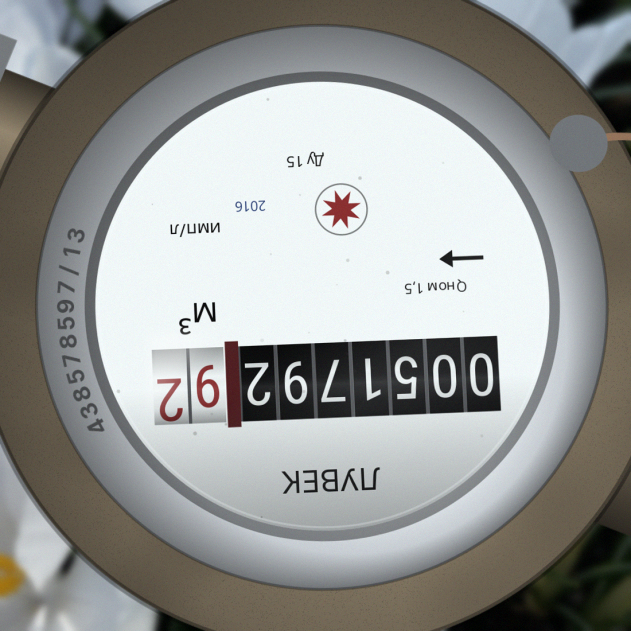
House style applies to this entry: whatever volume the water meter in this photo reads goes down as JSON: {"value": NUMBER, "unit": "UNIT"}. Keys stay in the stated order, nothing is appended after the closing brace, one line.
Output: {"value": 51792.92, "unit": "m³"}
